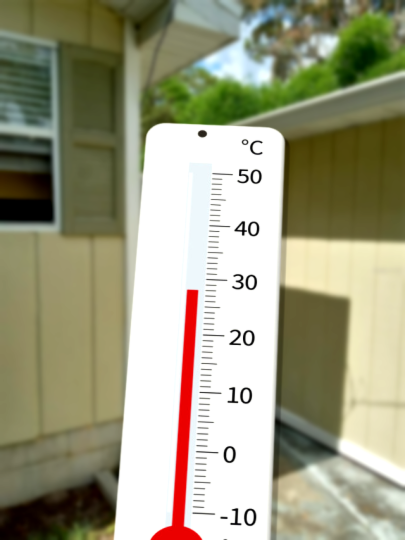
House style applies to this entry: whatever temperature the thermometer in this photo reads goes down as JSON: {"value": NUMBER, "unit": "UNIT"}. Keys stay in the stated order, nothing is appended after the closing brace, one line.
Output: {"value": 28, "unit": "°C"}
